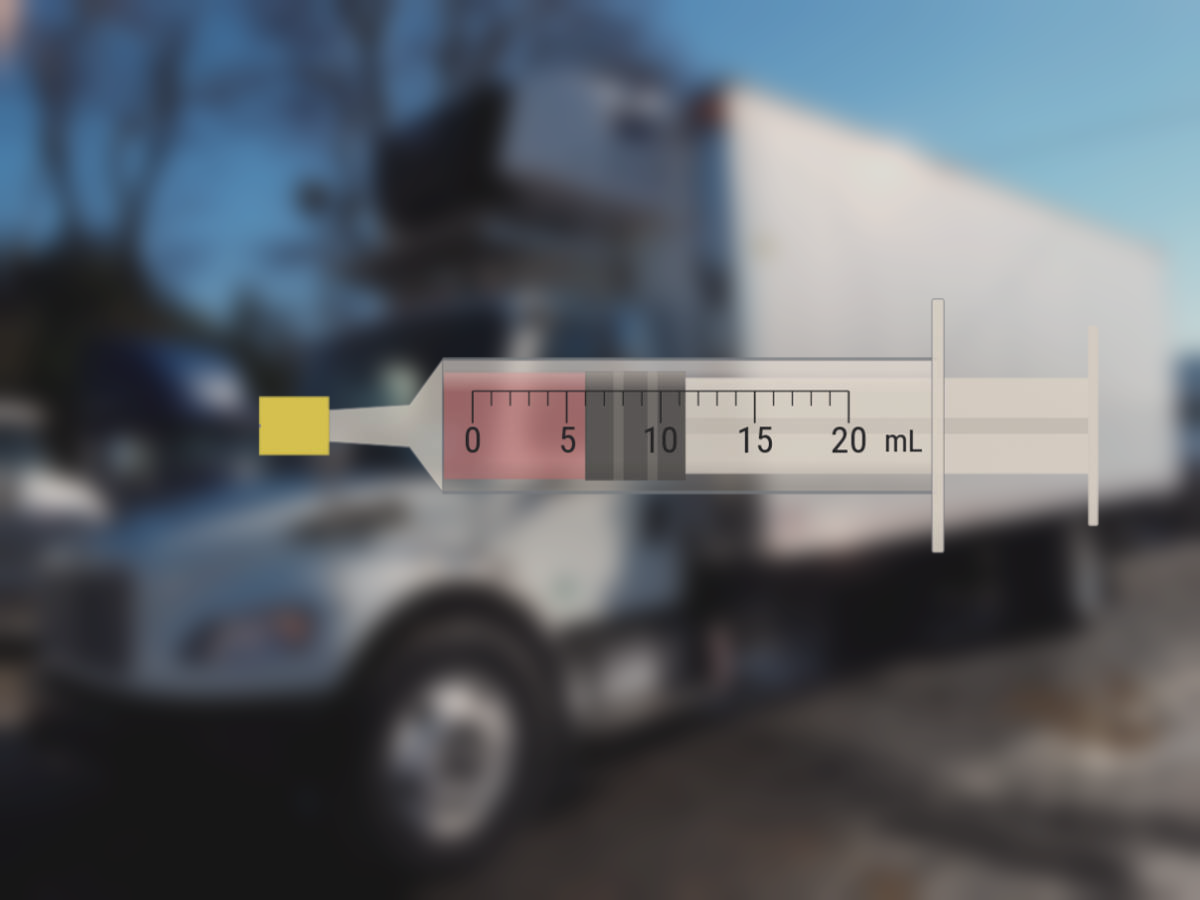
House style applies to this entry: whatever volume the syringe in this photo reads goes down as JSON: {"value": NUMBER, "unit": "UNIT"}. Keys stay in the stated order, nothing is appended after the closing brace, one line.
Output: {"value": 6, "unit": "mL"}
